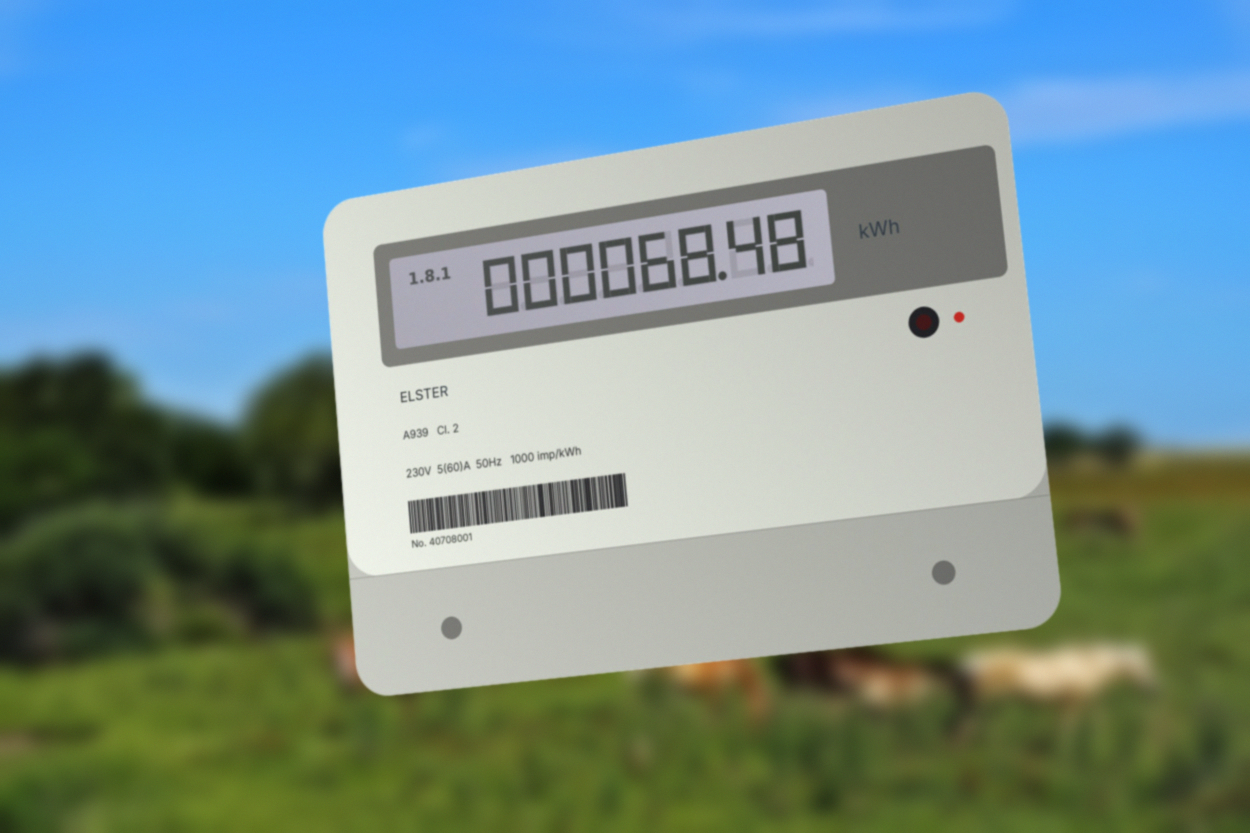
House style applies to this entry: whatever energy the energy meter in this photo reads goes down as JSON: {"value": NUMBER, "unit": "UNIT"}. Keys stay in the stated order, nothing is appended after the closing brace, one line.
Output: {"value": 68.48, "unit": "kWh"}
